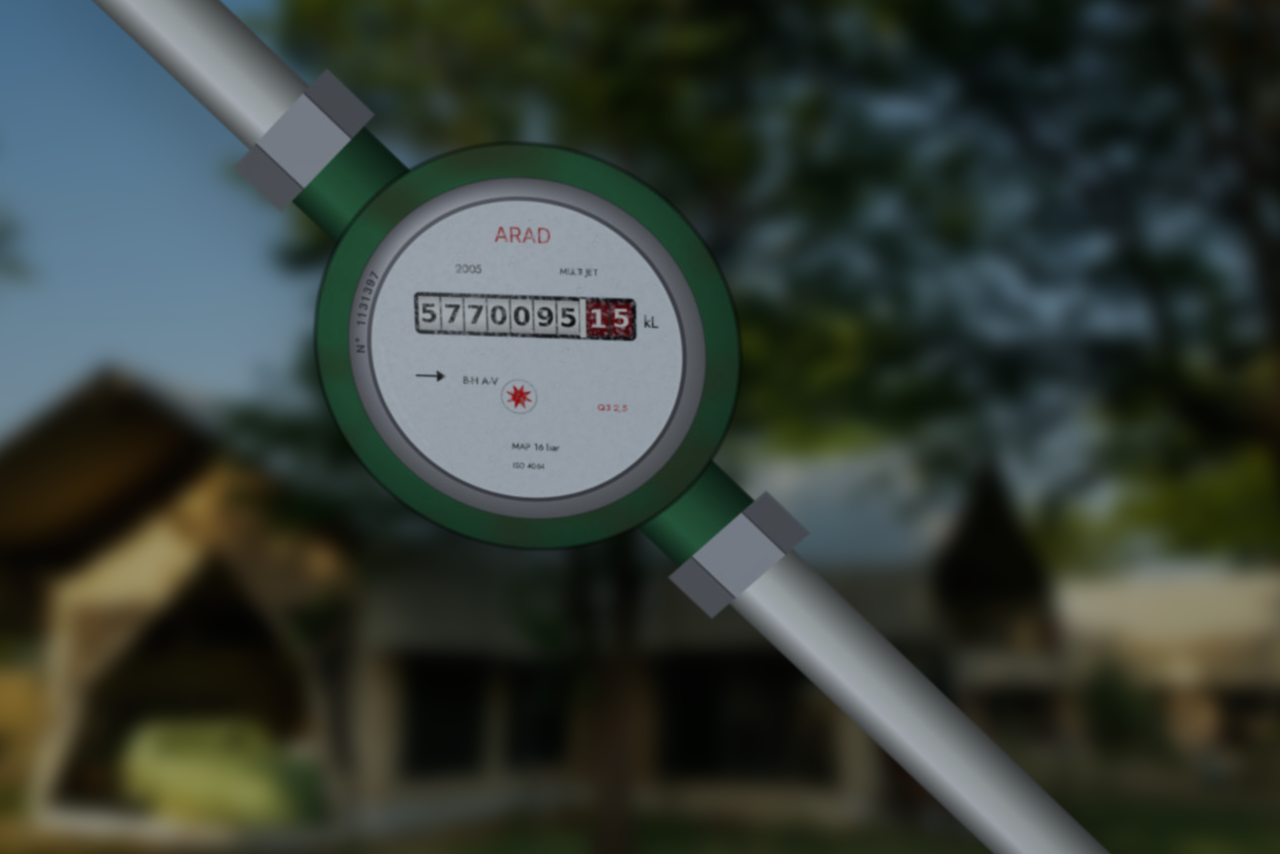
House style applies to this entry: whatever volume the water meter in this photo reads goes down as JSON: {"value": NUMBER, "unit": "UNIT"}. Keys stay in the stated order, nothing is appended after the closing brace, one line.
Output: {"value": 5770095.15, "unit": "kL"}
